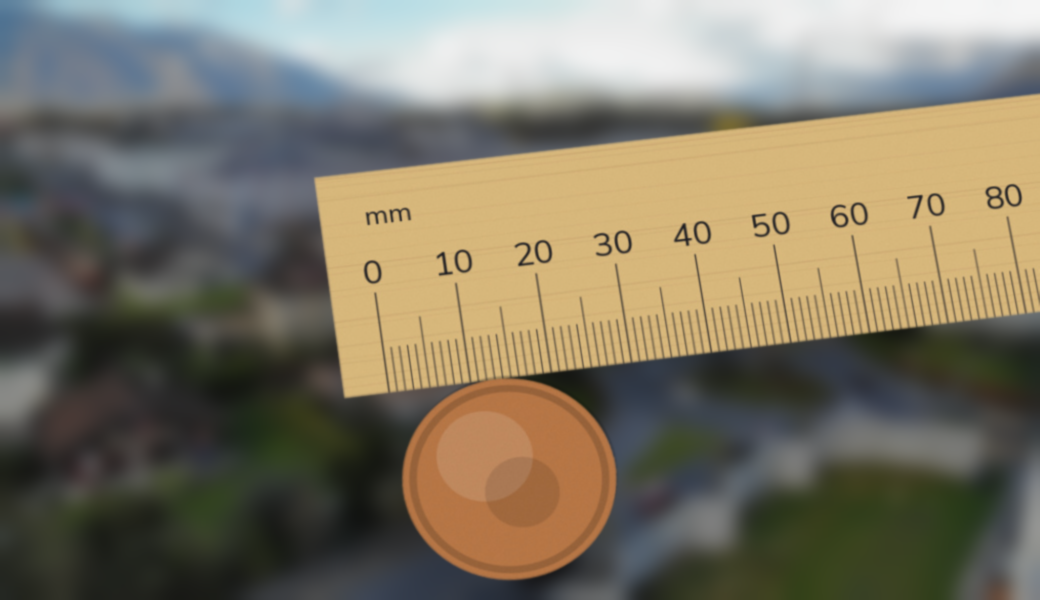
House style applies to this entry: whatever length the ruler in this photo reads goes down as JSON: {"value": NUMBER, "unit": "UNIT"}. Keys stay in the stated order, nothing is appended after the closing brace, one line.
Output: {"value": 26, "unit": "mm"}
